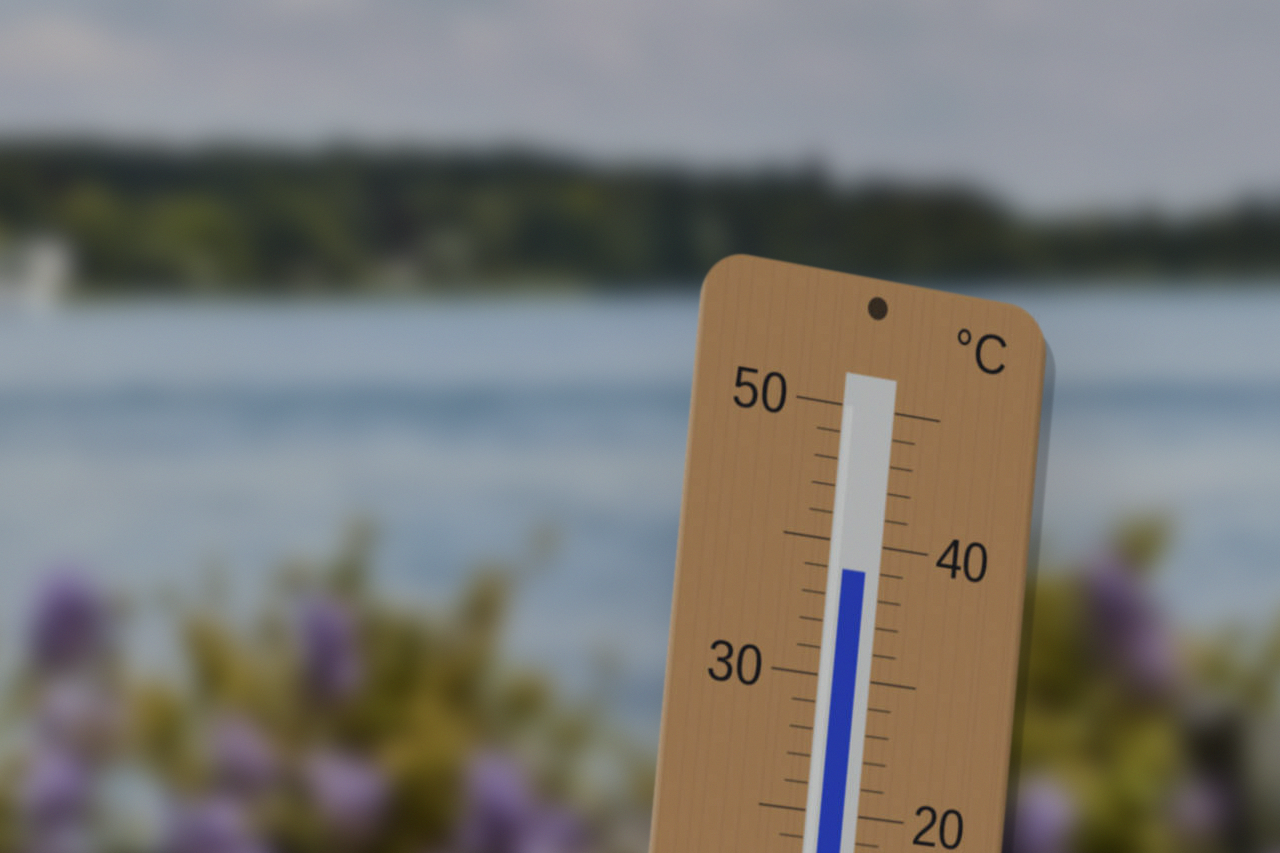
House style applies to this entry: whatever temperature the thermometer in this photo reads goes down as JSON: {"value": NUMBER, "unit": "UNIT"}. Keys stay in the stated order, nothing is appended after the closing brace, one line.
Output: {"value": 38, "unit": "°C"}
